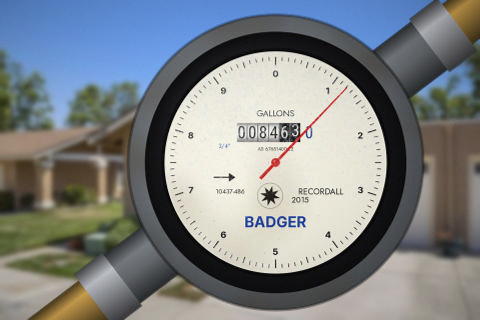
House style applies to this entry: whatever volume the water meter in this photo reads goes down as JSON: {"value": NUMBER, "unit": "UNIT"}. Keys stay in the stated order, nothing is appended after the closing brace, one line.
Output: {"value": 84631.2, "unit": "gal"}
